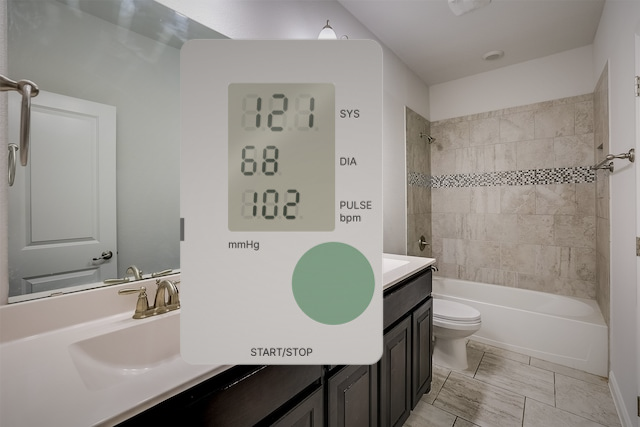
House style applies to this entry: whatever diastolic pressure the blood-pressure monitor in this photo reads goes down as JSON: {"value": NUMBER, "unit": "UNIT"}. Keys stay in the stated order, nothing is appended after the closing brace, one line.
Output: {"value": 68, "unit": "mmHg"}
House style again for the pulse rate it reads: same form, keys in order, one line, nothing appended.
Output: {"value": 102, "unit": "bpm"}
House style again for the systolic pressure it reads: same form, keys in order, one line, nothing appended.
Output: {"value": 121, "unit": "mmHg"}
